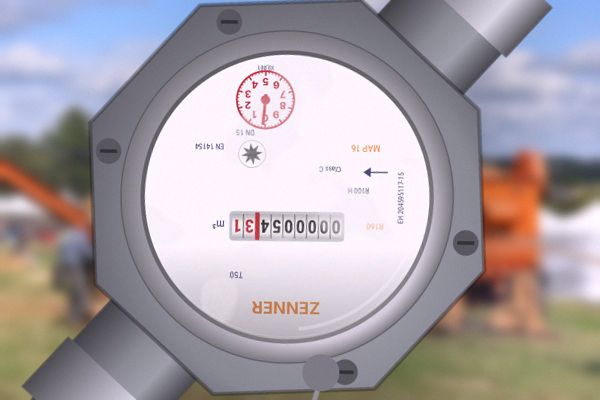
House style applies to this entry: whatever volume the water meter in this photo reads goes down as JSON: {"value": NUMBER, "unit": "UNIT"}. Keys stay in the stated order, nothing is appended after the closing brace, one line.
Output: {"value": 54.310, "unit": "m³"}
